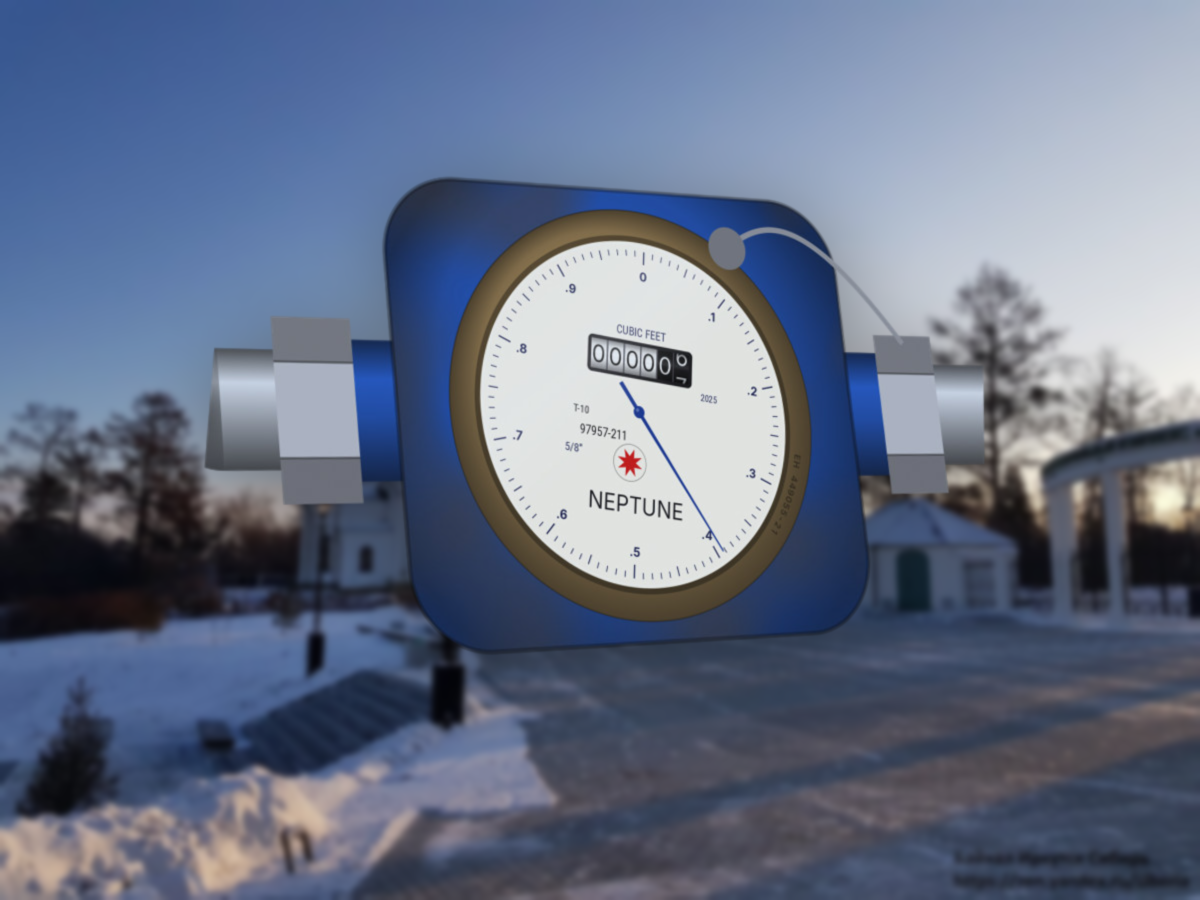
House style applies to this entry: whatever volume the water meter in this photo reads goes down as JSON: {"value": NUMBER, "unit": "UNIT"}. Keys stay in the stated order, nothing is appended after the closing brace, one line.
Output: {"value": 6.39, "unit": "ft³"}
